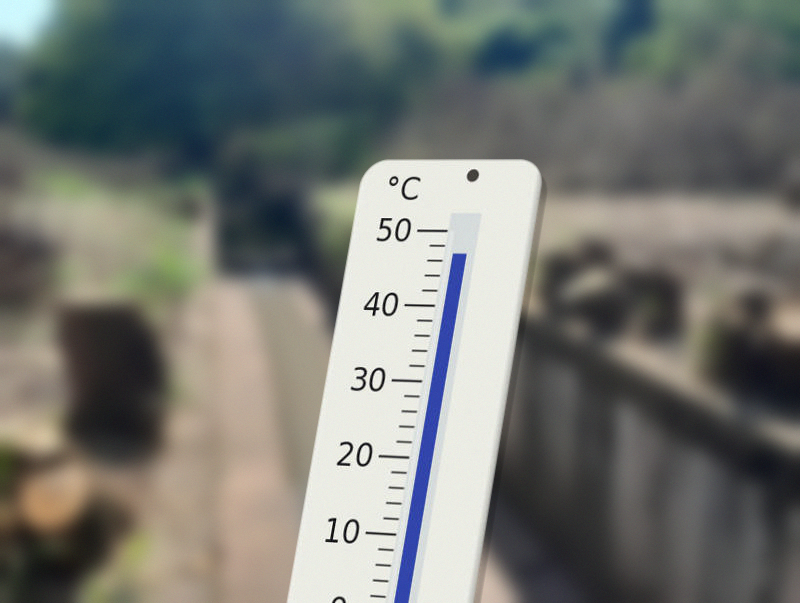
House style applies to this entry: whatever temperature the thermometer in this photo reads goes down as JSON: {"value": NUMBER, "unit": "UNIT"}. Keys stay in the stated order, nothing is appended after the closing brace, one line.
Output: {"value": 47, "unit": "°C"}
